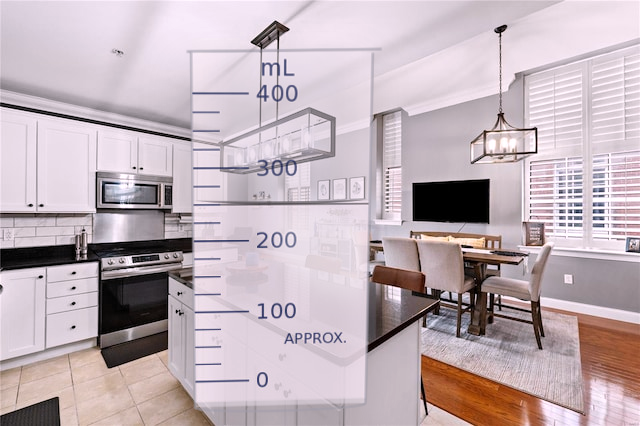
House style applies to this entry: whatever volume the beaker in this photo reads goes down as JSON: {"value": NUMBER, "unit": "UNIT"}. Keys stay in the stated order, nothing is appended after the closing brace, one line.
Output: {"value": 250, "unit": "mL"}
